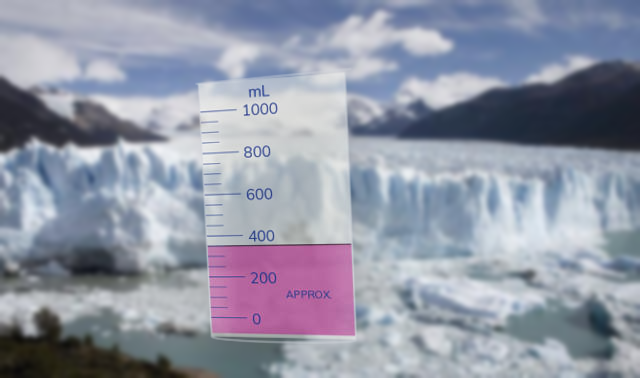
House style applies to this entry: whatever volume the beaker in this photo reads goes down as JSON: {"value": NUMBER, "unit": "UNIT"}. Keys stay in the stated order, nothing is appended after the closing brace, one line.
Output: {"value": 350, "unit": "mL"}
